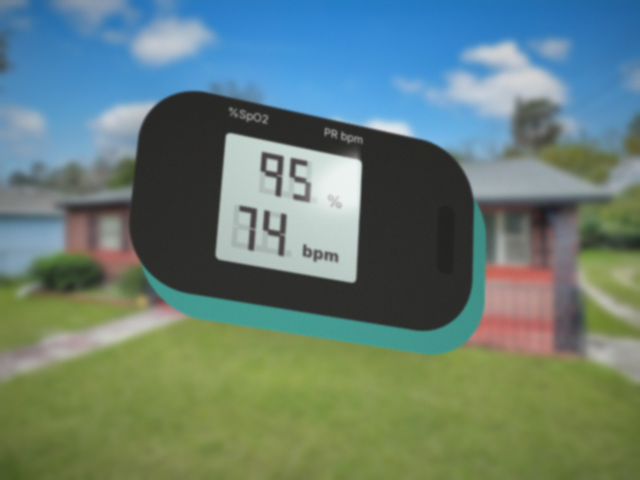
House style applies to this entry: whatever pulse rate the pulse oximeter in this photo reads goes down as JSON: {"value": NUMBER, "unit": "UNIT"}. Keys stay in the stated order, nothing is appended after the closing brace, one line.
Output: {"value": 74, "unit": "bpm"}
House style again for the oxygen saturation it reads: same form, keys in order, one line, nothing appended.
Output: {"value": 95, "unit": "%"}
